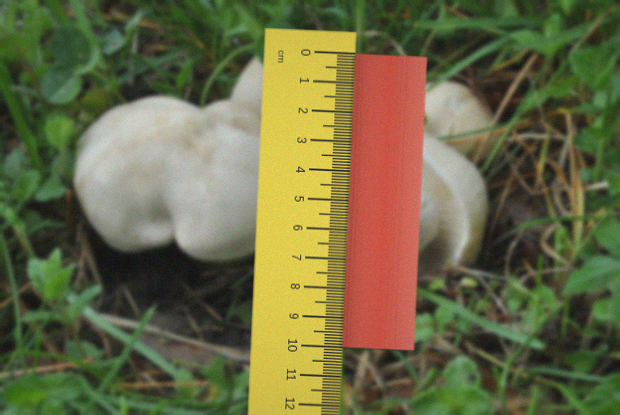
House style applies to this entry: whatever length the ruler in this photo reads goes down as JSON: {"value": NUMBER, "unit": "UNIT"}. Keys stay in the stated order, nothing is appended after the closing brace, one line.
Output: {"value": 10, "unit": "cm"}
